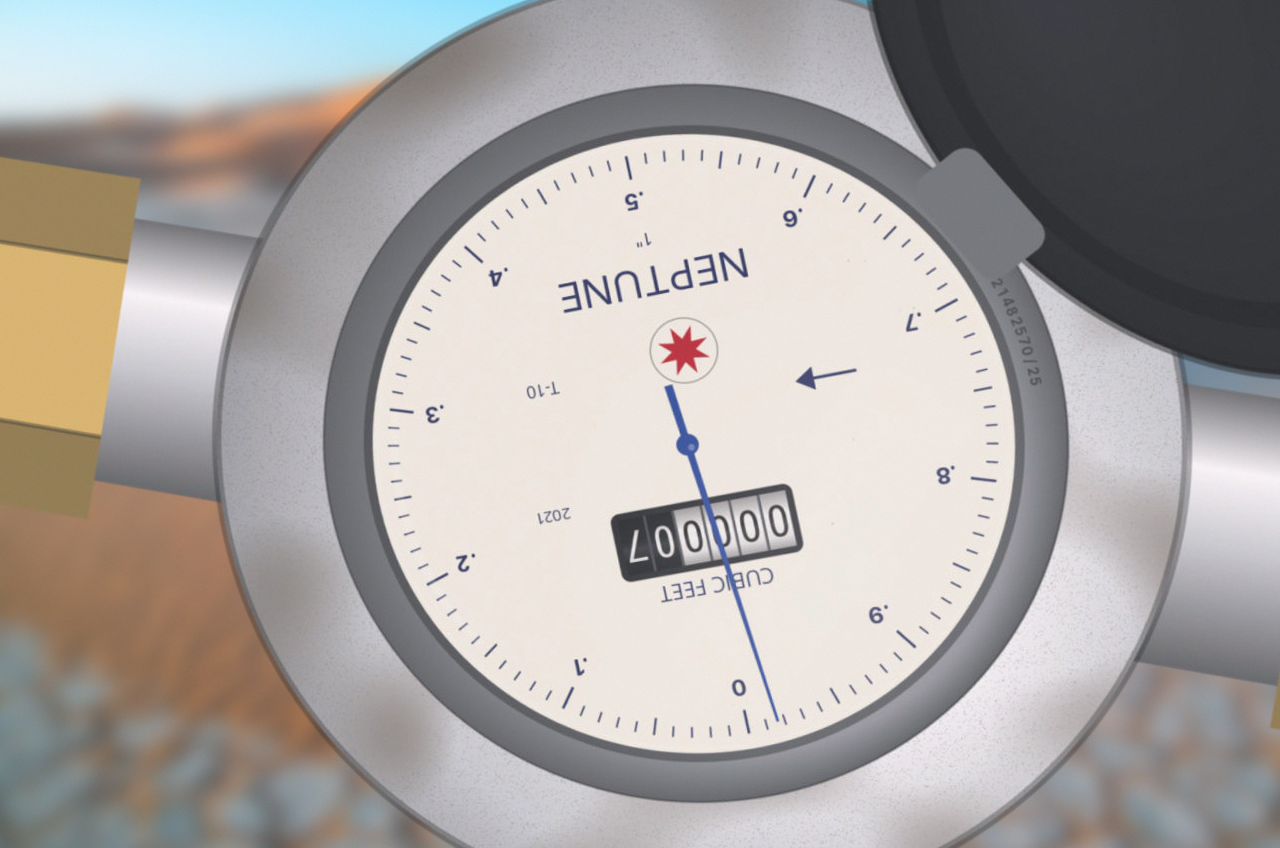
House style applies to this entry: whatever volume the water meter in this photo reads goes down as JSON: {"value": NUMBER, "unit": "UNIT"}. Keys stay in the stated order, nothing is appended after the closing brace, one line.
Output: {"value": 6.98, "unit": "ft³"}
